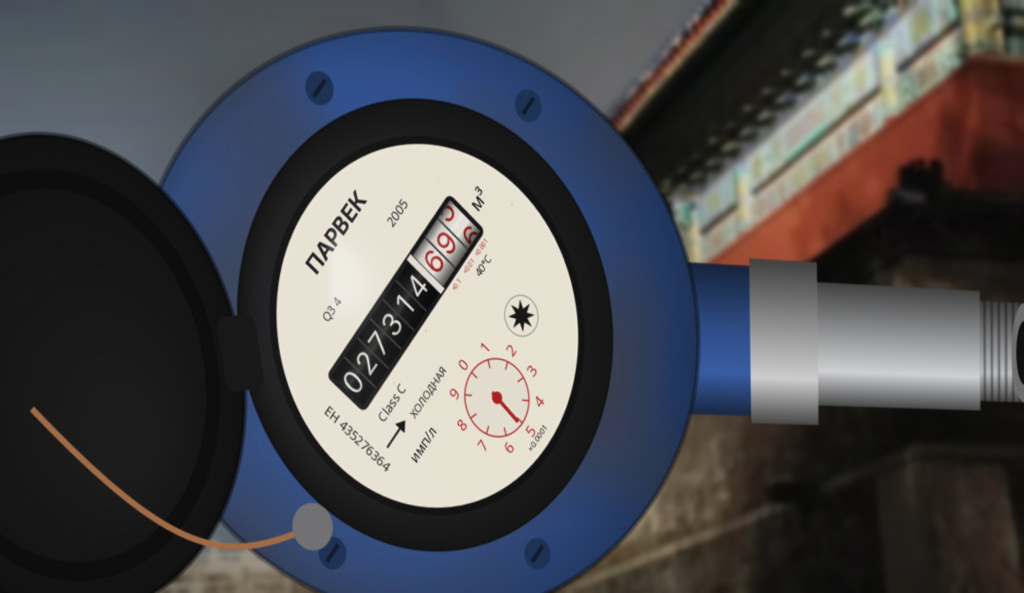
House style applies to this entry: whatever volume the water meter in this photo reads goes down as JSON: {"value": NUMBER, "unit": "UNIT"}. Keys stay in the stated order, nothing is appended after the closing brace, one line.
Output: {"value": 27314.6955, "unit": "m³"}
